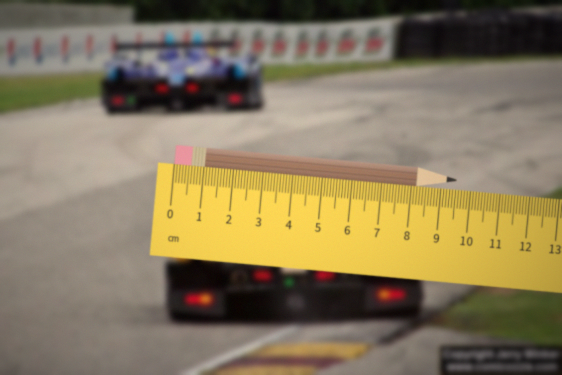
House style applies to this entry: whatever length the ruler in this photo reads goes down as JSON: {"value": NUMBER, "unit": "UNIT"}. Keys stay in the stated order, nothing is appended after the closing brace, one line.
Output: {"value": 9.5, "unit": "cm"}
